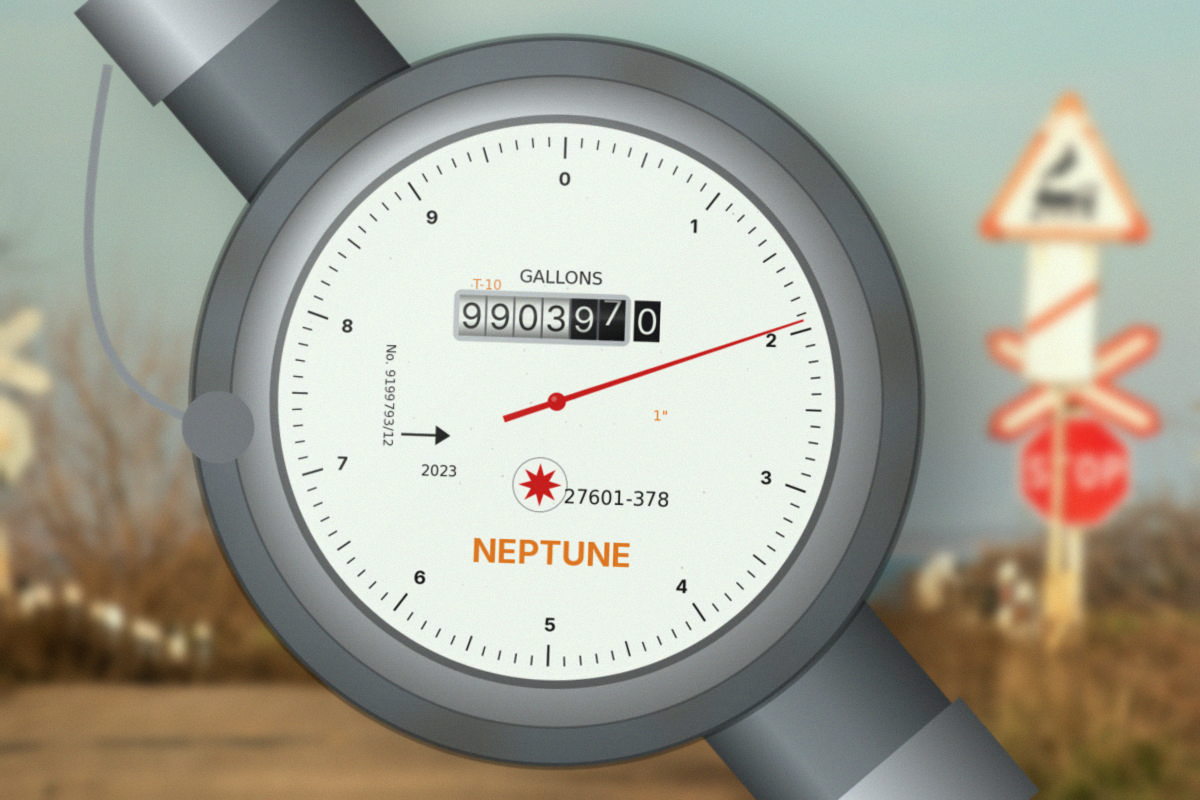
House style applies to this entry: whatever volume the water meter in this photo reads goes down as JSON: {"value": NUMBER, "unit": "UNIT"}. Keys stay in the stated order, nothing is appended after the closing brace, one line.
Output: {"value": 9903971.9, "unit": "gal"}
